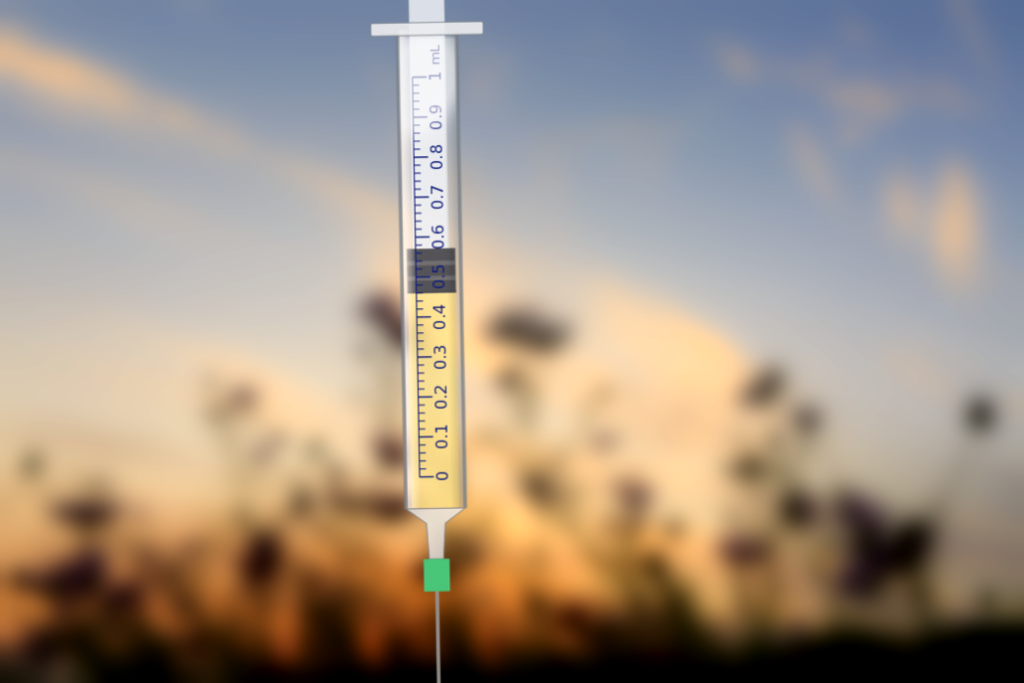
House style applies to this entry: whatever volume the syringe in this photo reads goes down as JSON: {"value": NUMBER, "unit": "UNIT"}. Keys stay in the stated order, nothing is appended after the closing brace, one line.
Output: {"value": 0.46, "unit": "mL"}
